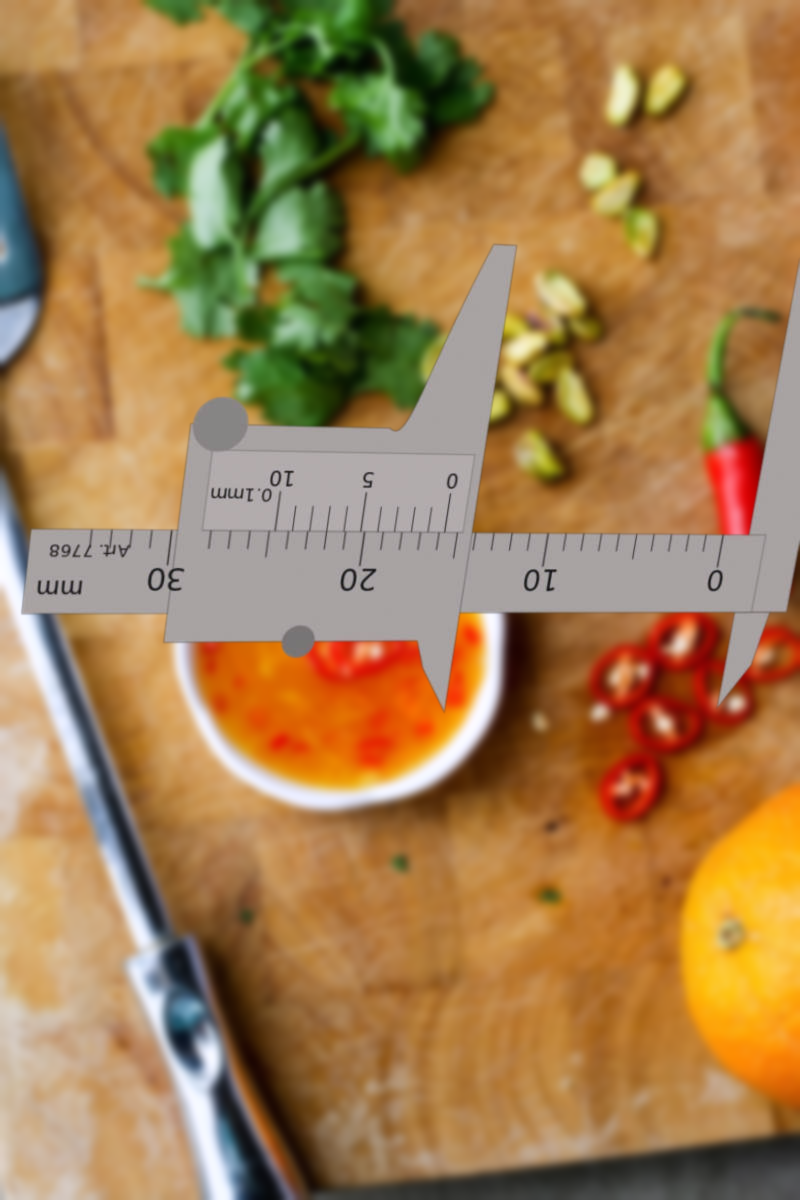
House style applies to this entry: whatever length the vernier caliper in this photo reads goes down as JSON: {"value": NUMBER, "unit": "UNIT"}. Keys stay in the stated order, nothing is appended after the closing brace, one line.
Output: {"value": 15.7, "unit": "mm"}
